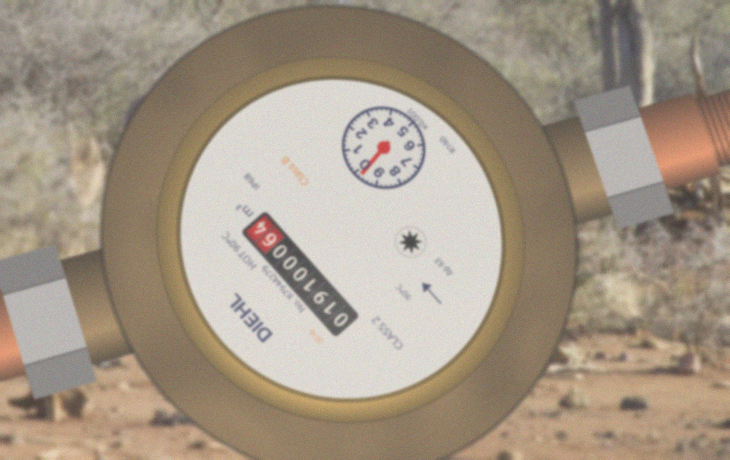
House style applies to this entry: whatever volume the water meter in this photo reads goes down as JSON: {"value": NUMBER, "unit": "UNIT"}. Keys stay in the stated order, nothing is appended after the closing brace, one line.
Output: {"value": 191000.639, "unit": "m³"}
